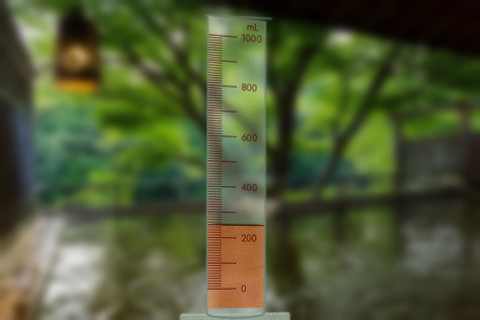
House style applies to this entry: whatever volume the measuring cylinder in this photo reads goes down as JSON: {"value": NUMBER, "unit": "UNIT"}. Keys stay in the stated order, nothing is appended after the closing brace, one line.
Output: {"value": 250, "unit": "mL"}
